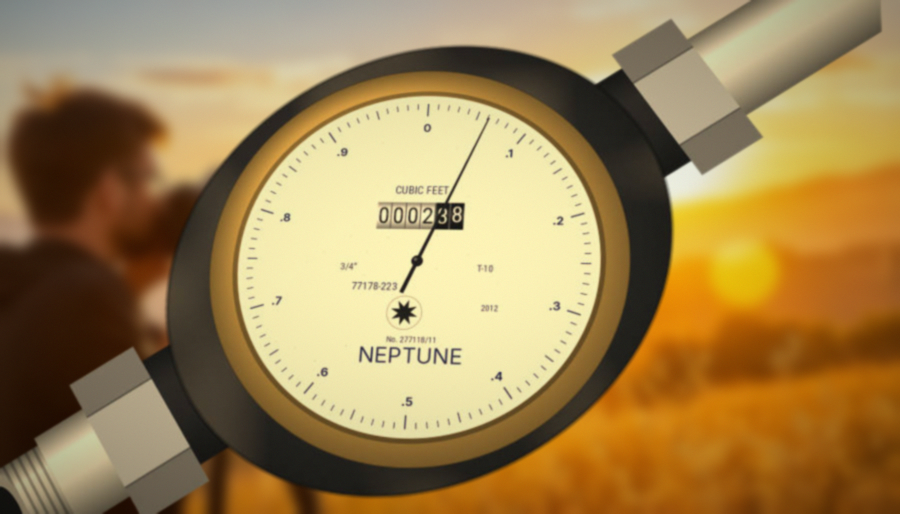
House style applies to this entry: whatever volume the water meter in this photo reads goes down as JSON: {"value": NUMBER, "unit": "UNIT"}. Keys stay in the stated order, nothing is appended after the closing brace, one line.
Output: {"value": 288.06, "unit": "ft³"}
